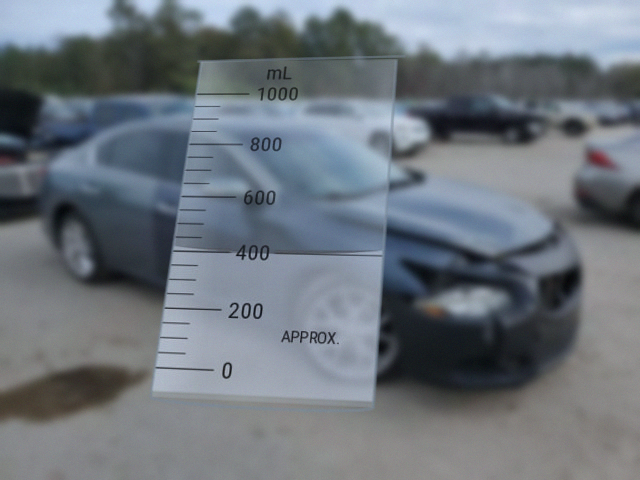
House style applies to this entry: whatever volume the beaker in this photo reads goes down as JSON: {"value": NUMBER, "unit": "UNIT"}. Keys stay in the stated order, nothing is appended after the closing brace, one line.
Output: {"value": 400, "unit": "mL"}
